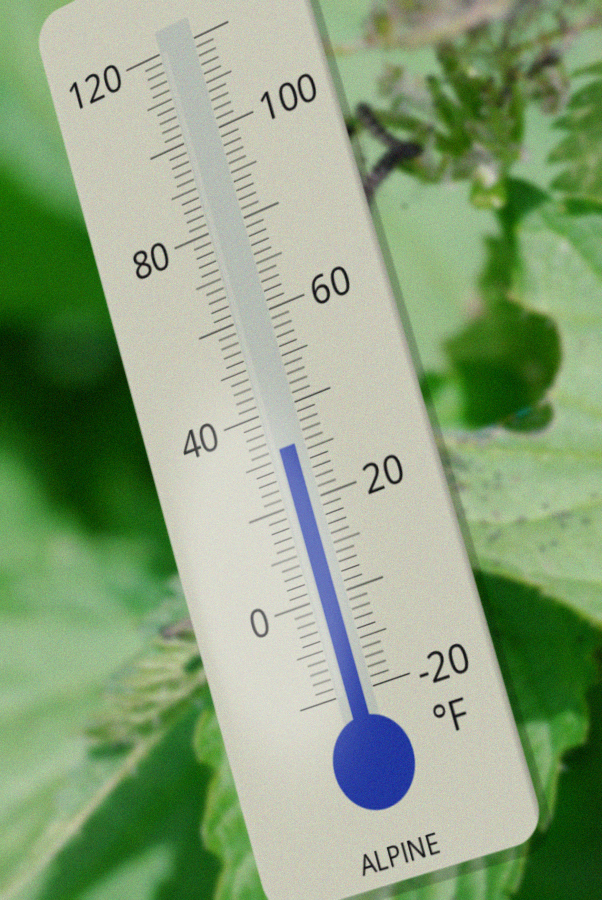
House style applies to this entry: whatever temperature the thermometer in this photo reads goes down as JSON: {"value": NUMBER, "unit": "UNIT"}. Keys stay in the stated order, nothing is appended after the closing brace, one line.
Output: {"value": 32, "unit": "°F"}
